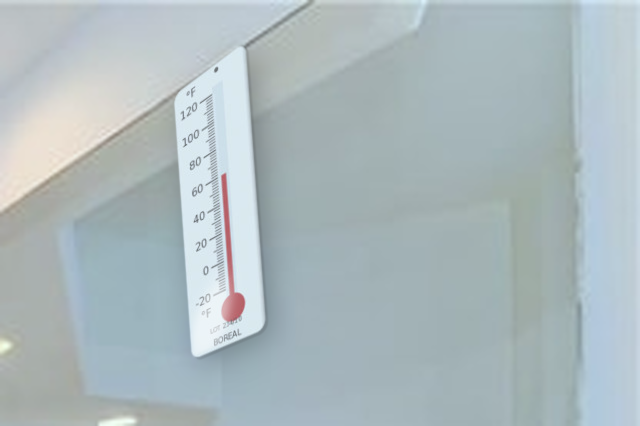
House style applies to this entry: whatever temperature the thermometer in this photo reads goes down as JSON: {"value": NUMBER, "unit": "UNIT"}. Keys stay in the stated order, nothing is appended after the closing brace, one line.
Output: {"value": 60, "unit": "°F"}
